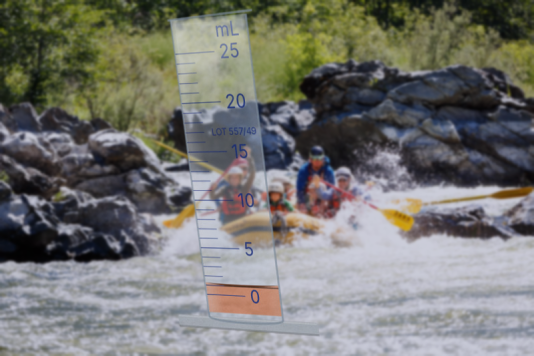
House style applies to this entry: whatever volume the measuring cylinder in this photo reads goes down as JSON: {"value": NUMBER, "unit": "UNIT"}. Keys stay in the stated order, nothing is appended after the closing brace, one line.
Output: {"value": 1, "unit": "mL"}
